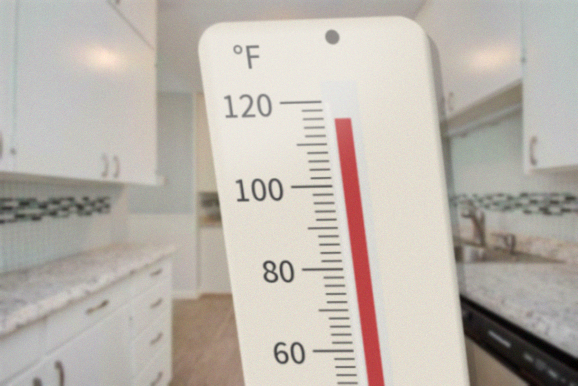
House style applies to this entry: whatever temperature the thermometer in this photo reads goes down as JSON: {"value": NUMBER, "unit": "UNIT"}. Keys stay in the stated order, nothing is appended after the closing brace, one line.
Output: {"value": 116, "unit": "°F"}
